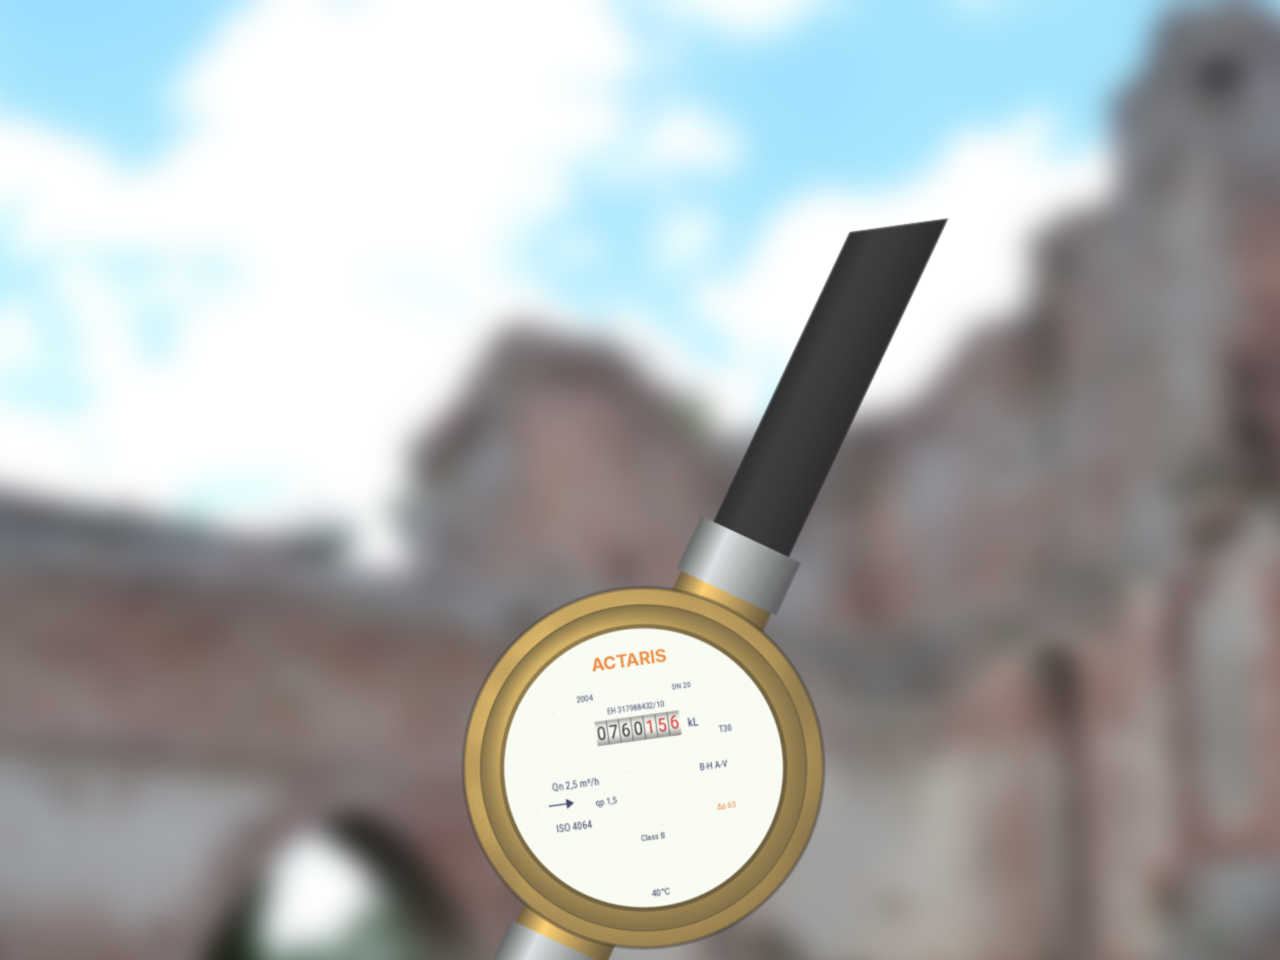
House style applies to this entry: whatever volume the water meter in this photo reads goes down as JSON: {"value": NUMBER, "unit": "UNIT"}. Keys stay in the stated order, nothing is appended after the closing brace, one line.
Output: {"value": 760.156, "unit": "kL"}
